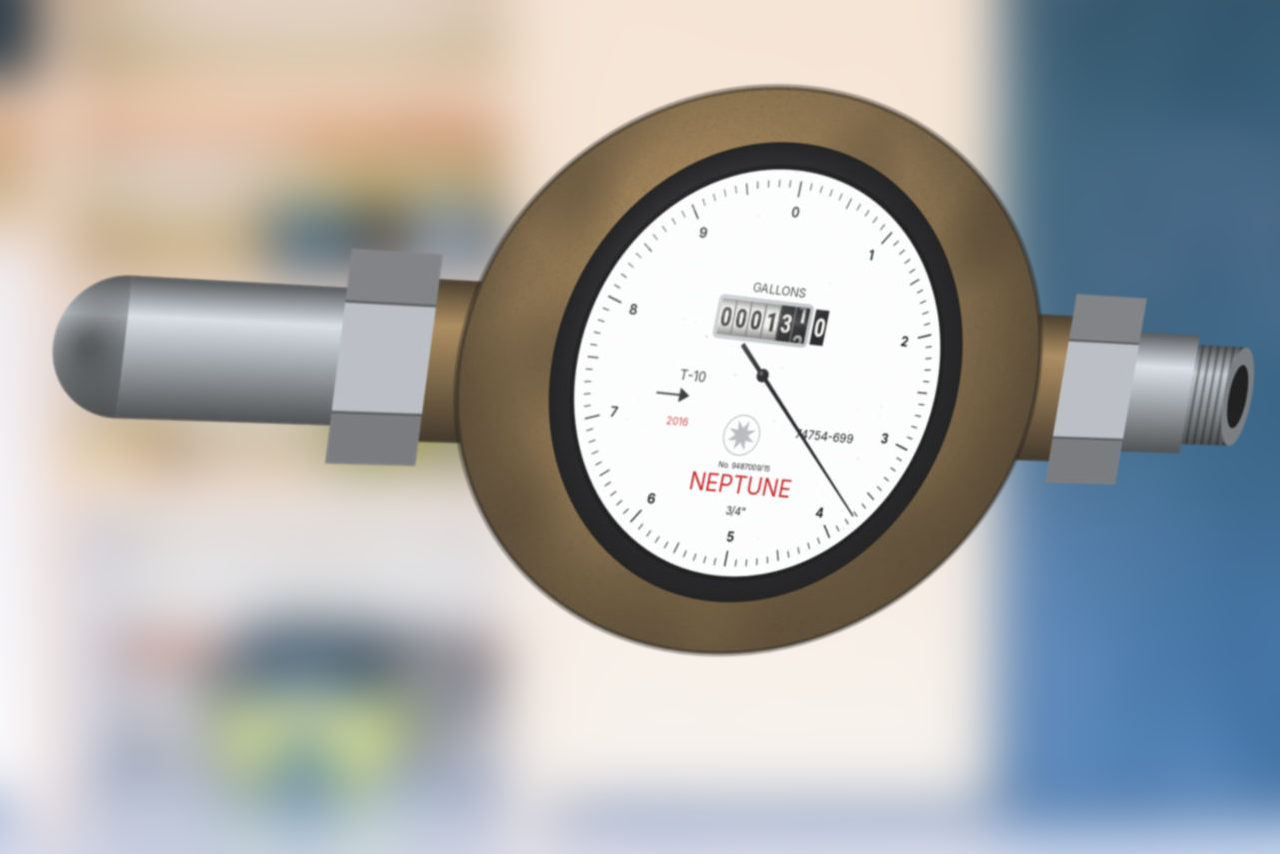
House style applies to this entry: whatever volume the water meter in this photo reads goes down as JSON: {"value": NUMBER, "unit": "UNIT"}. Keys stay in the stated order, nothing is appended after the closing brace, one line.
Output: {"value": 1313.7, "unit": "gal"}
